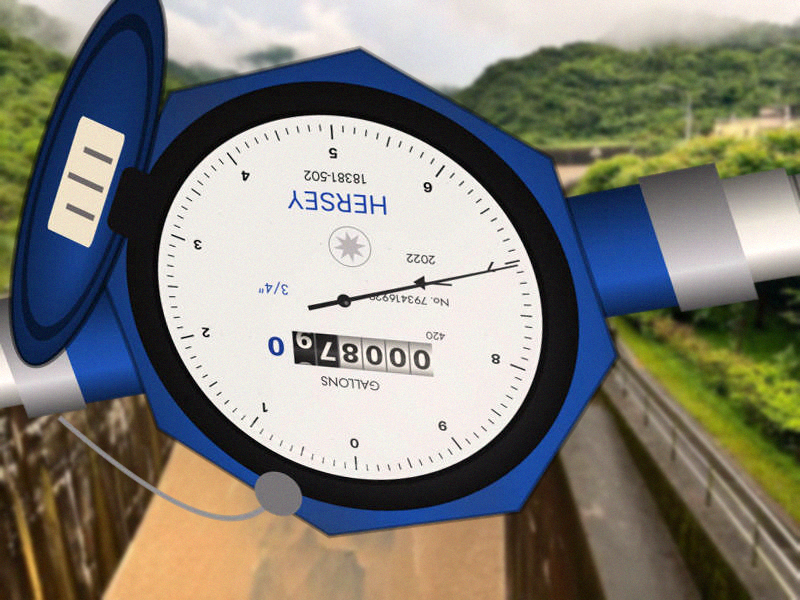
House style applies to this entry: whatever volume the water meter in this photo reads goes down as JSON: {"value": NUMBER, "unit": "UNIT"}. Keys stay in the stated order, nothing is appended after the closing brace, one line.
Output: {"value": 8787.0, "unit": "gal"}
